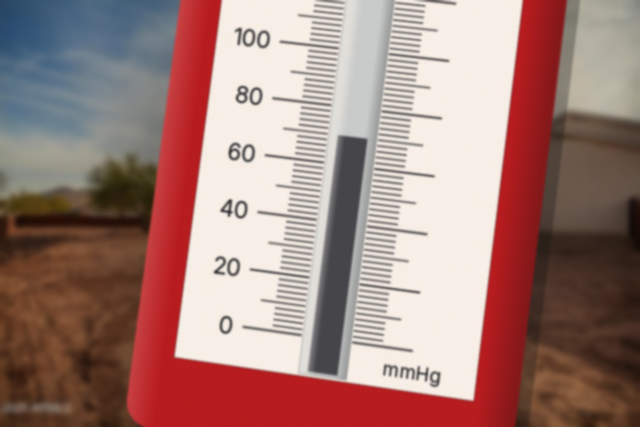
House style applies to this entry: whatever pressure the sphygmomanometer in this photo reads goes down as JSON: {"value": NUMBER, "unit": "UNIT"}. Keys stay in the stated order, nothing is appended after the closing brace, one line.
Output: {"value": 70, "unit": "mmHg"}
